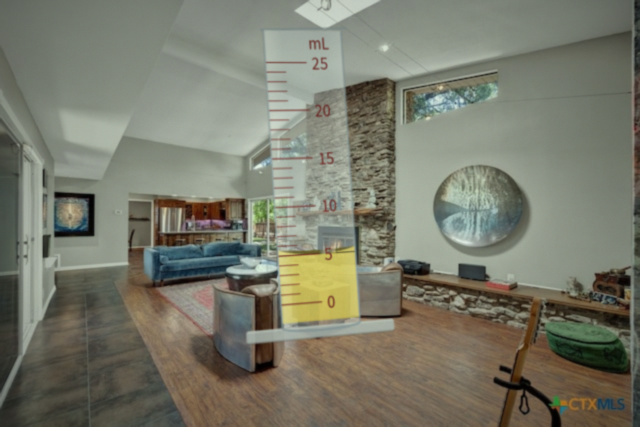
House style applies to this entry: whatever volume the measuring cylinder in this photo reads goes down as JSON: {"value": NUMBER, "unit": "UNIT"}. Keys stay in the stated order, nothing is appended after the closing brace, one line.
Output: {"value": 5, "unit": "mL"}
